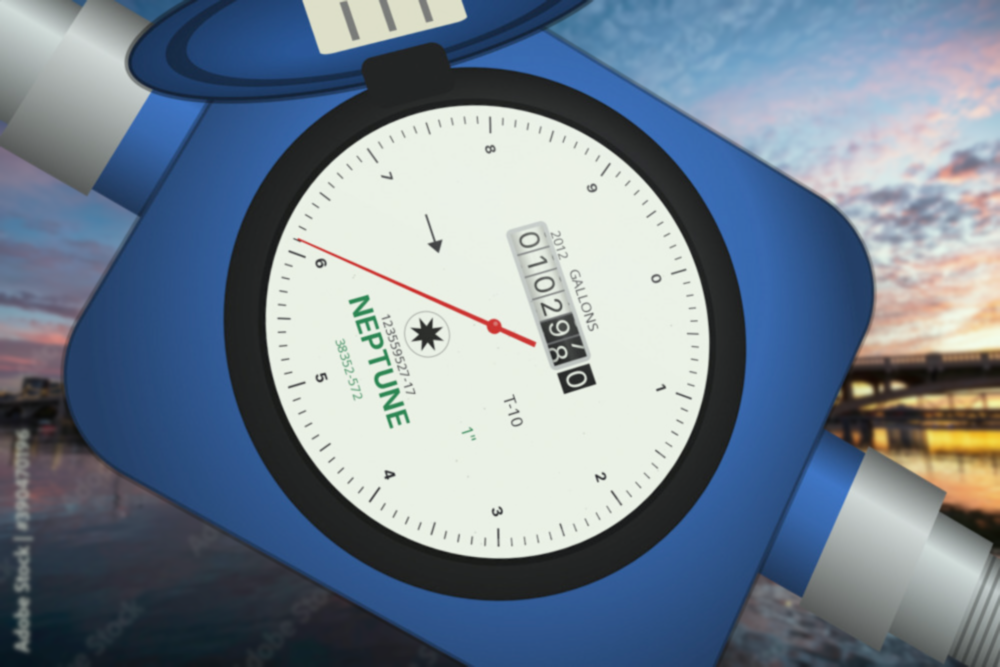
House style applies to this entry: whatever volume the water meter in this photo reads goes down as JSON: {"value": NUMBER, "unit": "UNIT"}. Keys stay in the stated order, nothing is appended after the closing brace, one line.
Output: {"value": 102976.1, "unit": "gal"}
